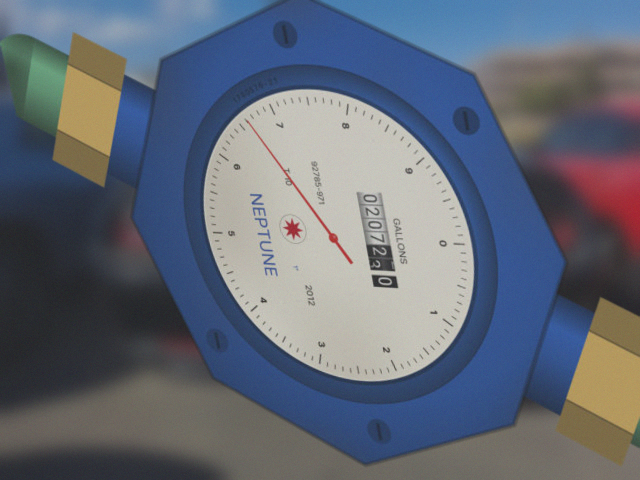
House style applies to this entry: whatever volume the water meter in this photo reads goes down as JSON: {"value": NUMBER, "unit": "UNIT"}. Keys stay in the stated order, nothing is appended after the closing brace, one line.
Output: {"value": 207226.6, "unit": "gal"}
